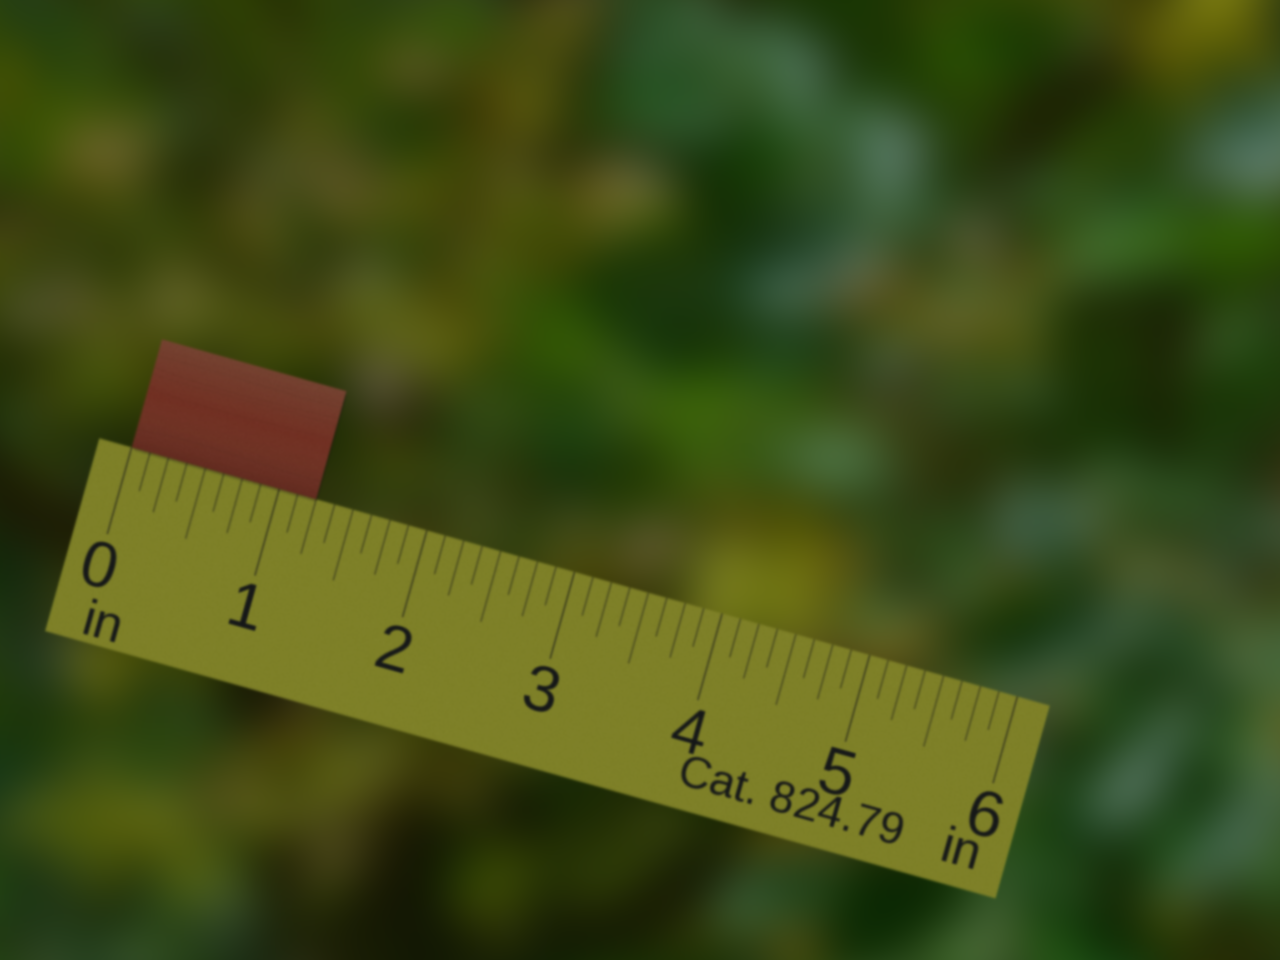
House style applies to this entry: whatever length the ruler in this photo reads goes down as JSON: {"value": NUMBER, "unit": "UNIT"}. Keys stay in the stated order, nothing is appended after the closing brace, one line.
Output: {"value": 1.25, "unit": "in"}
